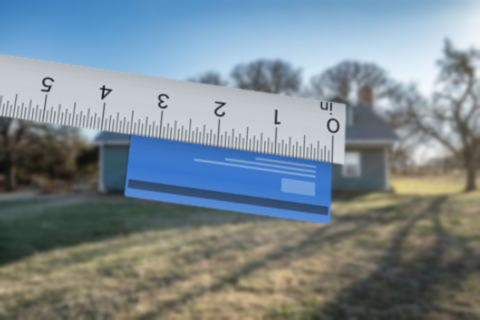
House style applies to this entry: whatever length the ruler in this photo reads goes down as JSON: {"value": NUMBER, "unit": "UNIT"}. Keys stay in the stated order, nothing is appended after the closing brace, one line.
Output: {"value": 3.5, "unit": "in"}
